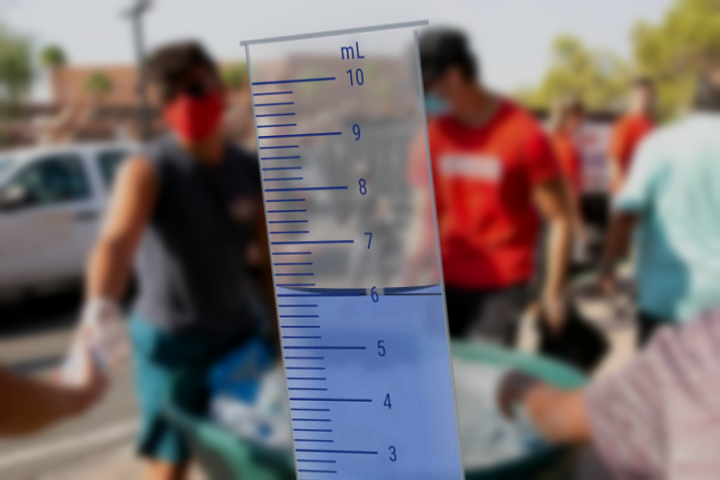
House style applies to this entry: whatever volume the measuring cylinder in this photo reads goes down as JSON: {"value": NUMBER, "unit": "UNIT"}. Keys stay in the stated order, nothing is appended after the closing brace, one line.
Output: {"value": 6, "unit": "mL"}
